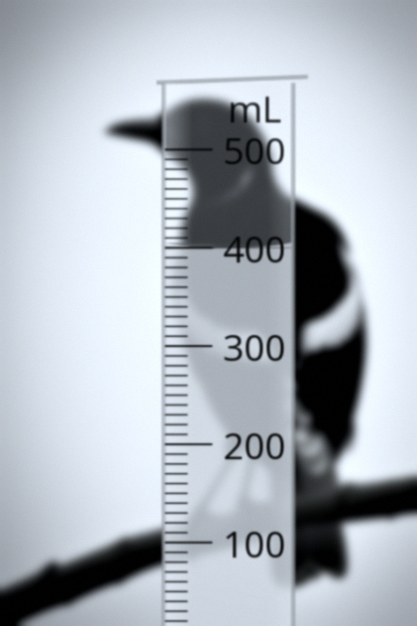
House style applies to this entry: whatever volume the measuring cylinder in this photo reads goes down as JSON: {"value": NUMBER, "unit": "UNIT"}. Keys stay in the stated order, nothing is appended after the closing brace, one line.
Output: {"value": 400, "unit": "mL"}
